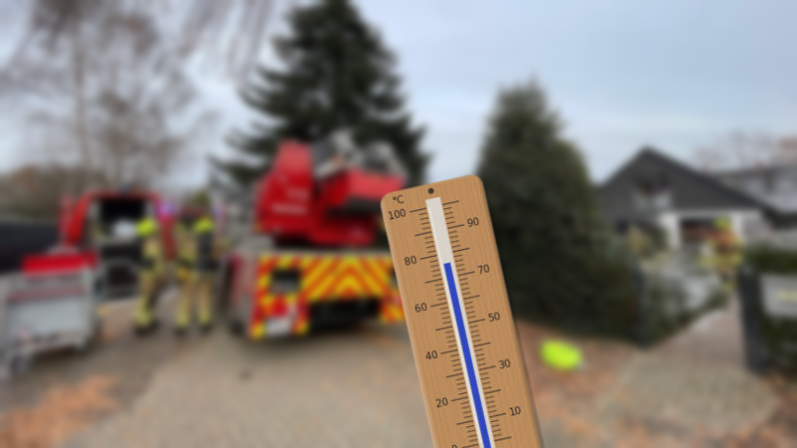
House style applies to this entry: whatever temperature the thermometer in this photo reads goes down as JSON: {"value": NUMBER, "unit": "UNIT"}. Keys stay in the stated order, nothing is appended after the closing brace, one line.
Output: {"value": 76, "unit": "°C"}
